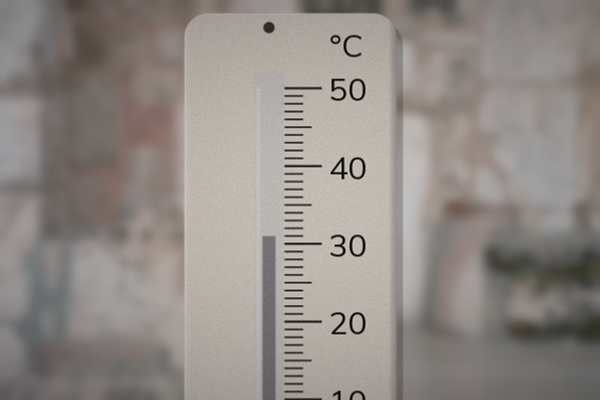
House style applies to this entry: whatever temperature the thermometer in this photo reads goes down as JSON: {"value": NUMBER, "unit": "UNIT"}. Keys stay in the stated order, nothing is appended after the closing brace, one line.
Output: {"value": 31, "unit": "°C"}
